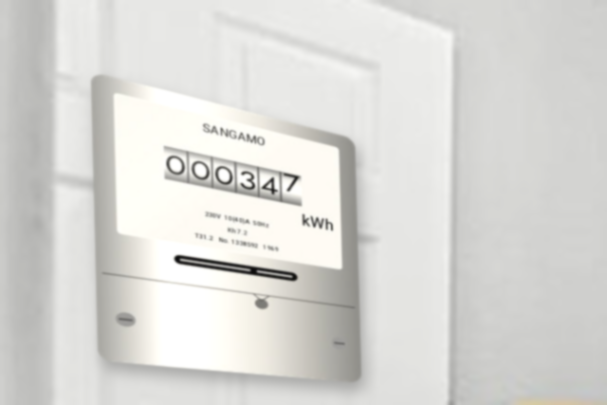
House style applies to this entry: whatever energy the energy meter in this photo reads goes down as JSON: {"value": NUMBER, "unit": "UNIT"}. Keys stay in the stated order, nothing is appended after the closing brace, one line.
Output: {"value": 347, "unit": "kWh"}
